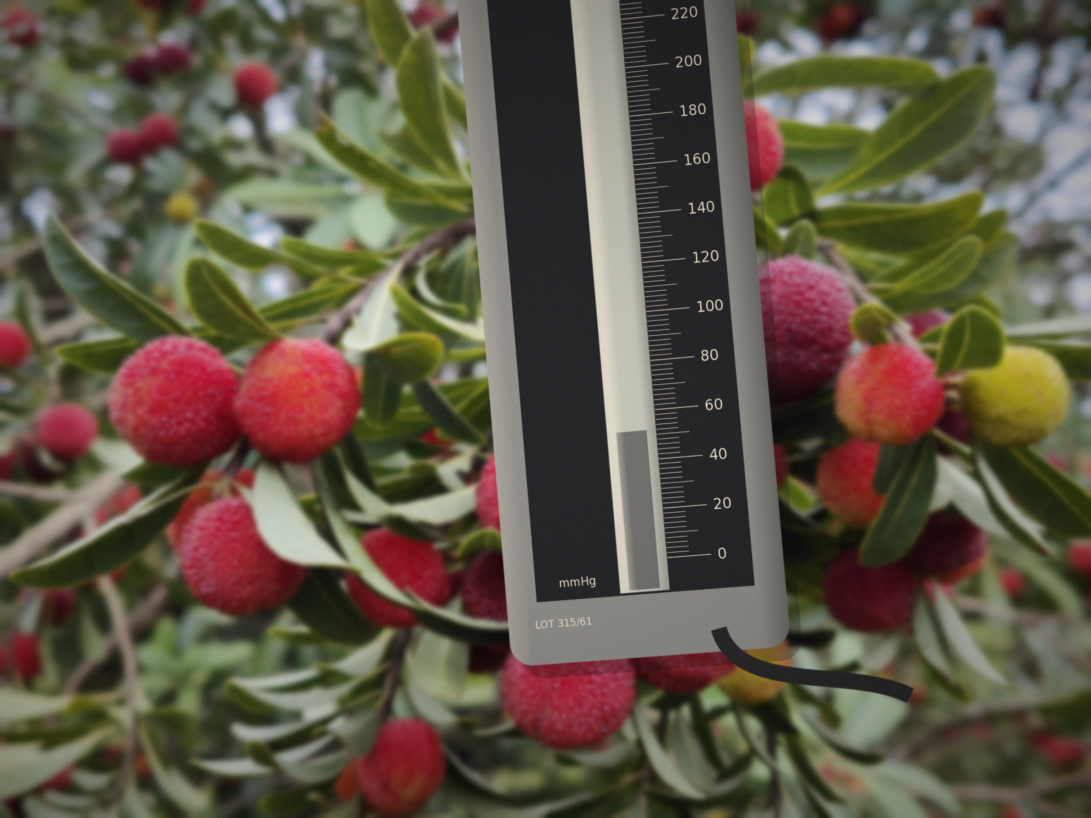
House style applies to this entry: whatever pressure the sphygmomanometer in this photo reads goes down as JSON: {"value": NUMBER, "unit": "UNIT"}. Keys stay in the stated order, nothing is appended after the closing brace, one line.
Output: {"value": 52, "unit": "mmHg"}
